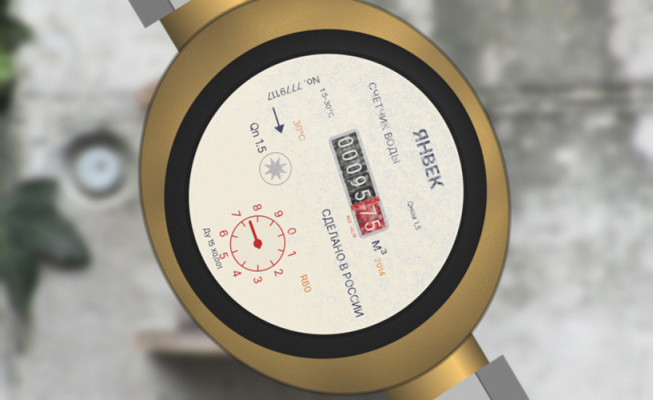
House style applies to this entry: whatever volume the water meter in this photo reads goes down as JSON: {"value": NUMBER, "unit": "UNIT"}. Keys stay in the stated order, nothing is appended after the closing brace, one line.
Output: {"value": 95.757, "unit": "m³"}
